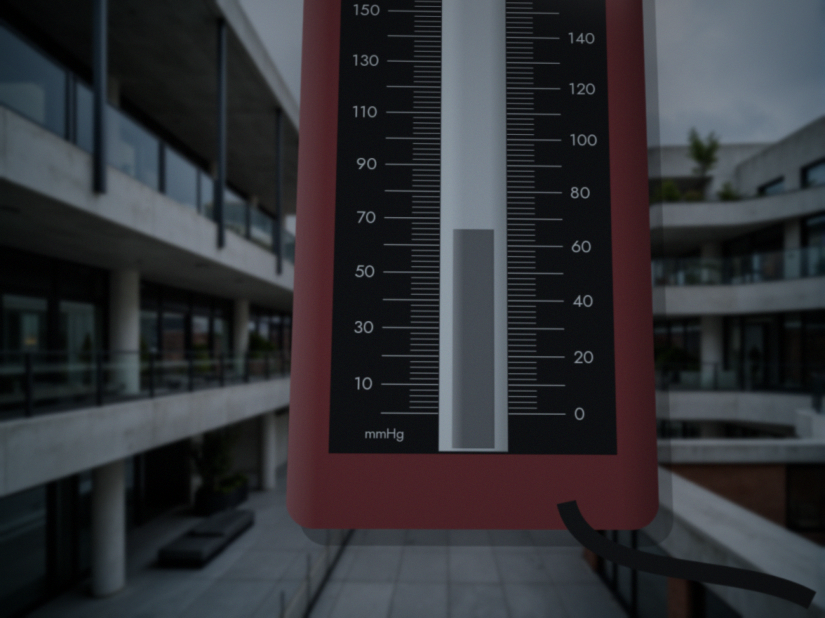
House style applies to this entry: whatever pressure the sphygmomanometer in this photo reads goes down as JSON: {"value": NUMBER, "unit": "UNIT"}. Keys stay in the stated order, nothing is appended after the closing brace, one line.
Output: {"value": 66, "unit": "mmHg"}
